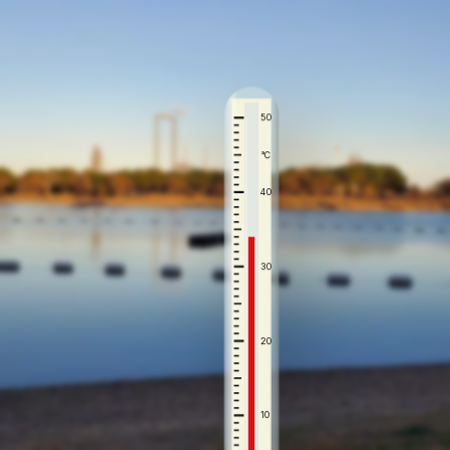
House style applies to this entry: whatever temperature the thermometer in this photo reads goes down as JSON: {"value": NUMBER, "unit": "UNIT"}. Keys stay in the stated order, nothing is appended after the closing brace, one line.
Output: {"value": 34, "unit": "°C"}
